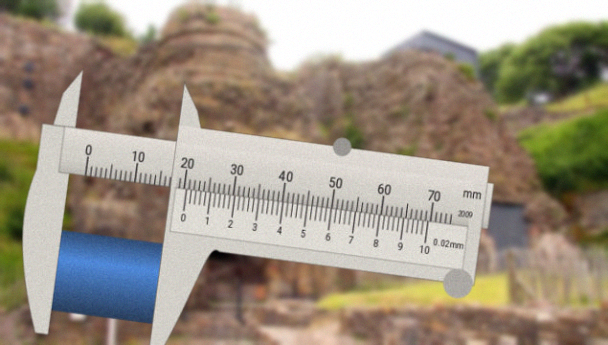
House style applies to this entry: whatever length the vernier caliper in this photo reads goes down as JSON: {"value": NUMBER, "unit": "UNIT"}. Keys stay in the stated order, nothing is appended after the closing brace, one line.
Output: {"value": 20.5, "unit": "mm"}
